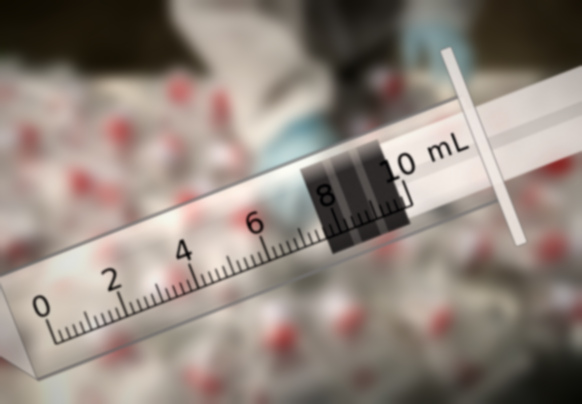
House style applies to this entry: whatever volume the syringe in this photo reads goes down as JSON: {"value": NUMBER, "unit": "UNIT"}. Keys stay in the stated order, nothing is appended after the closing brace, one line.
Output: {"value": 7.6, "unit": "mL"}
